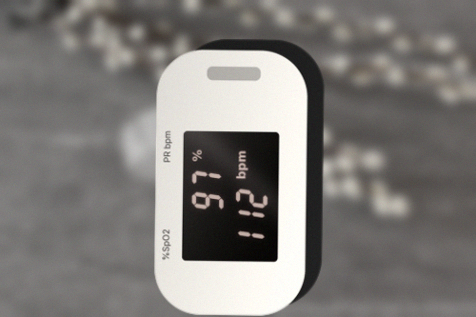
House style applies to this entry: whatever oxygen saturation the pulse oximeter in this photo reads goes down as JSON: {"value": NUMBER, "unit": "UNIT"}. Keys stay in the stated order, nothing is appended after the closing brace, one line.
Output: {"value": 97, "unit": "%"}
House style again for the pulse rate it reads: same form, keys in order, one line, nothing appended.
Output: {"value": 112, "unit": "bpm"}
